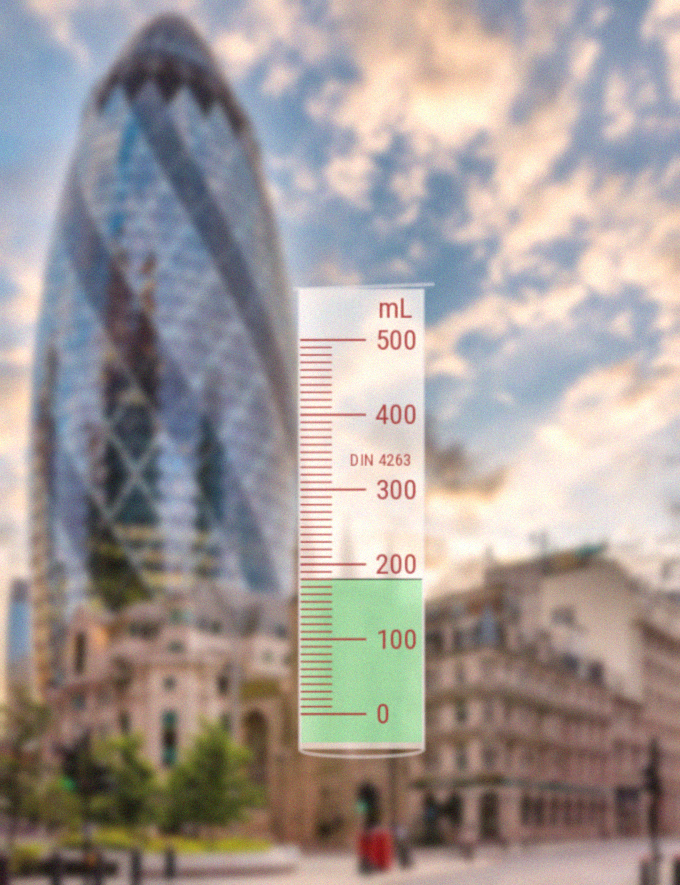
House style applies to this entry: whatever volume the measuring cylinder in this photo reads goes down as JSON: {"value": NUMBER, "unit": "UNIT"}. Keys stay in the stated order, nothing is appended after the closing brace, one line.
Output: {"value": 180, "unit": "mL"}
